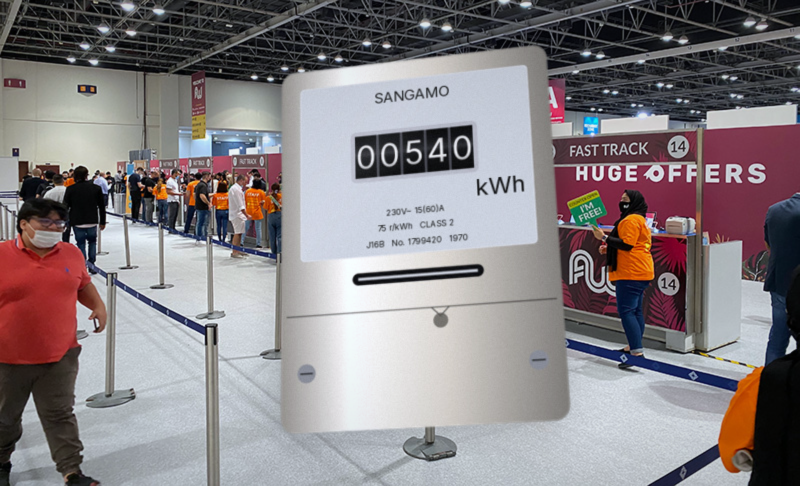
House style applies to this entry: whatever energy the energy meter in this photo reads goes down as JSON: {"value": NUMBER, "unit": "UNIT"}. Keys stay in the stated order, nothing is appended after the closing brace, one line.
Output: {"value": 540, "unit": "kWh"}
